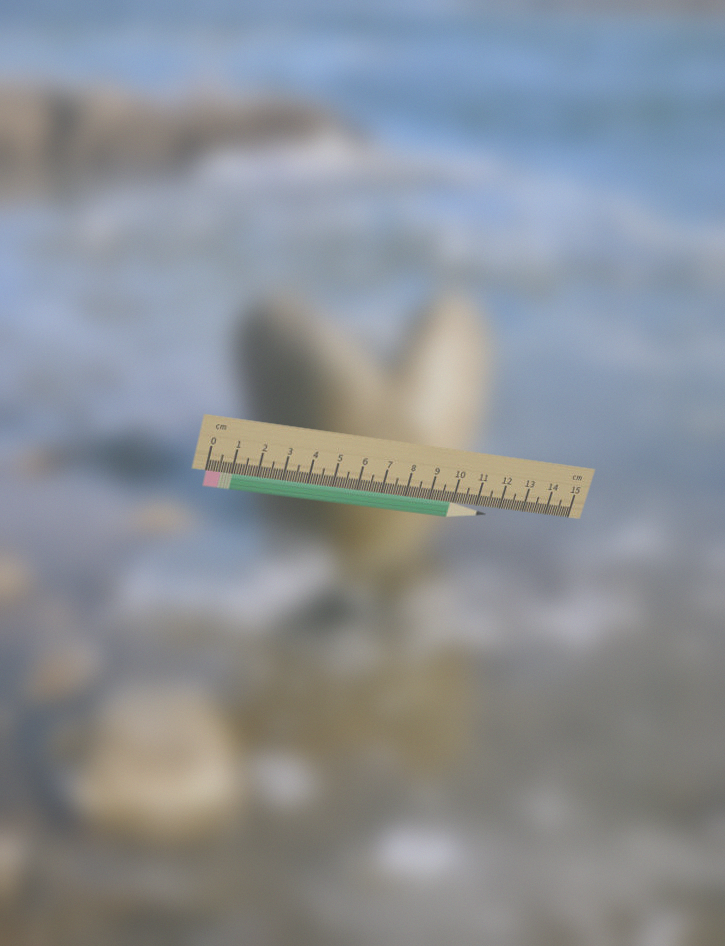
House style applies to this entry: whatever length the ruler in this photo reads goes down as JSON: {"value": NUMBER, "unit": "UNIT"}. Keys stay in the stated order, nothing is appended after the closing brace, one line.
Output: {"value": 11.5, "unit": "cm"}
